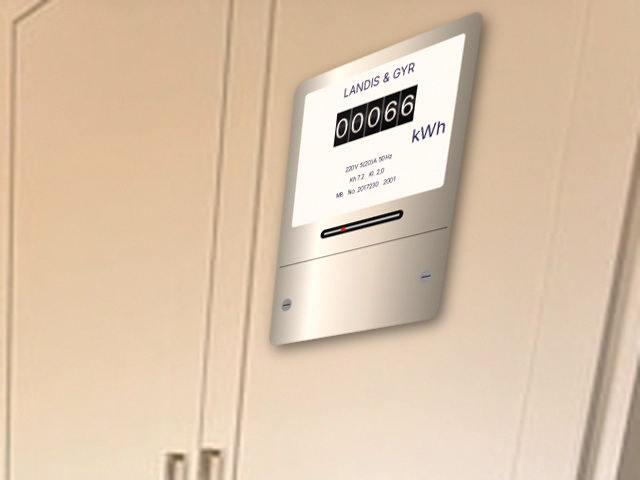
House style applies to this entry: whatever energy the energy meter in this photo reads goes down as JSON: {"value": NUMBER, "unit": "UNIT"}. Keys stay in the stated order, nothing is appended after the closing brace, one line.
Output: {"value": 66, "unit": "kWh"}
